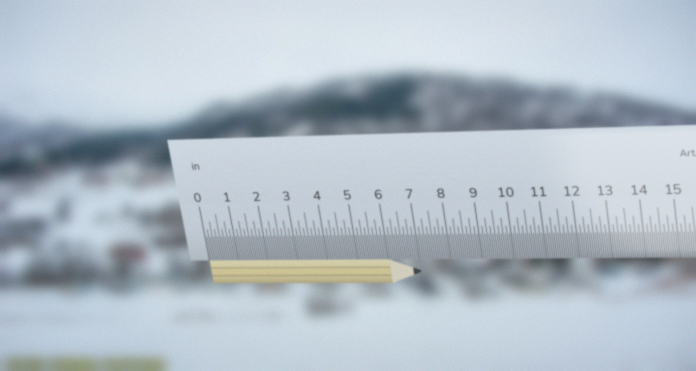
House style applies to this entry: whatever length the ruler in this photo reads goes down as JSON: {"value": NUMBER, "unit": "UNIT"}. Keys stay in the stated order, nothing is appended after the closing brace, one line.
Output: {"value": 7, "unit": "in"}
